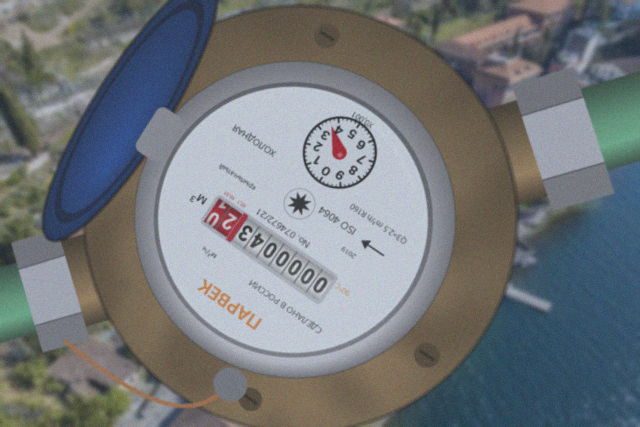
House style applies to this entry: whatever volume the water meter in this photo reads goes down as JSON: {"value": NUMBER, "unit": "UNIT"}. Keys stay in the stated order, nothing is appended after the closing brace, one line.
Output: {"value": 43.203, "unit": "m³"}
